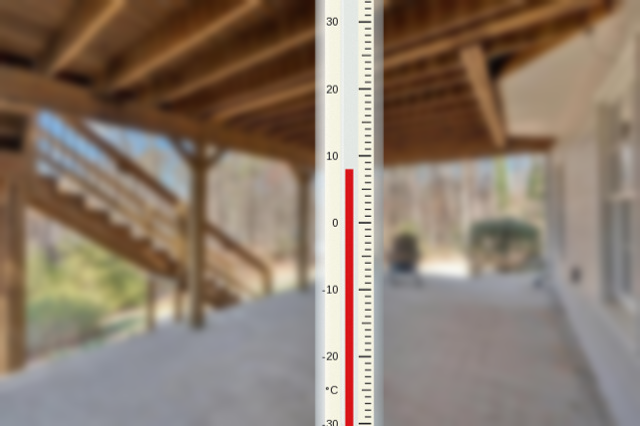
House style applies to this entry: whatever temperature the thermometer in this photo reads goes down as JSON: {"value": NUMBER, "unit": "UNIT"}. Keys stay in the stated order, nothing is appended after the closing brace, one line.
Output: {"value": 8, "unit": "°C"}
